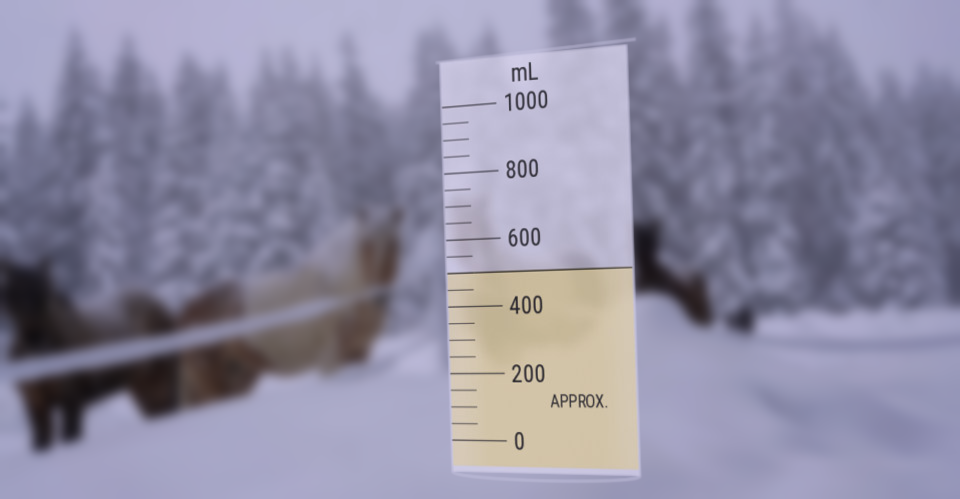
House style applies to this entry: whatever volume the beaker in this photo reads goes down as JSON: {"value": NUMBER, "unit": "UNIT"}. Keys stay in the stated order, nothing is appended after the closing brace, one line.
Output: {"value": 500, "unit": "mL"}
